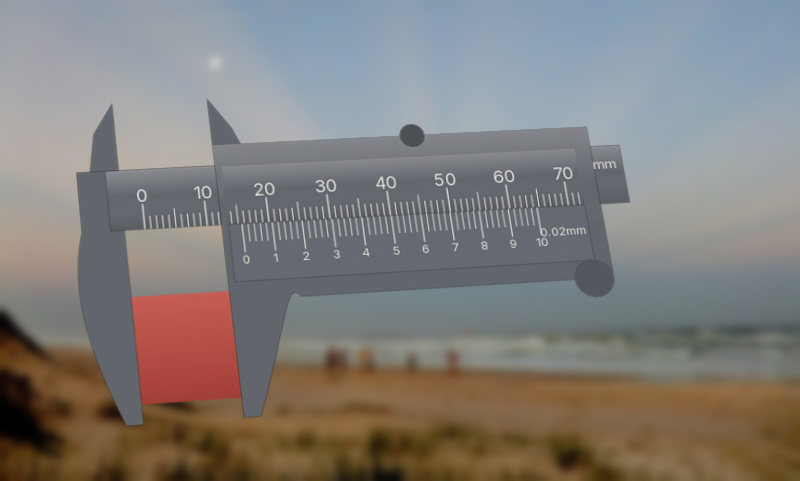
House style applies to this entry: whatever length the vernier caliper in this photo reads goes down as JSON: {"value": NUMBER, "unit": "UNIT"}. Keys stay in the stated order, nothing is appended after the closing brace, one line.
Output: {"value": 15.6, "unit": "mm"}
